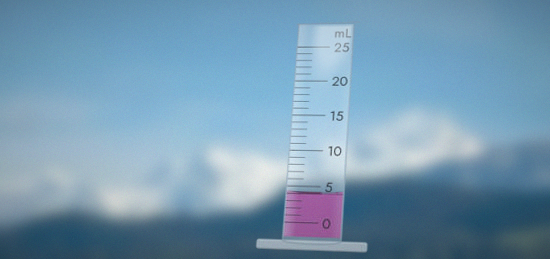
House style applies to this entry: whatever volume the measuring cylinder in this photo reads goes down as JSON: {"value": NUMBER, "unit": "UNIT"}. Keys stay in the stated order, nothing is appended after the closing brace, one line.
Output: {"value": 4, "unit": "mL"}
